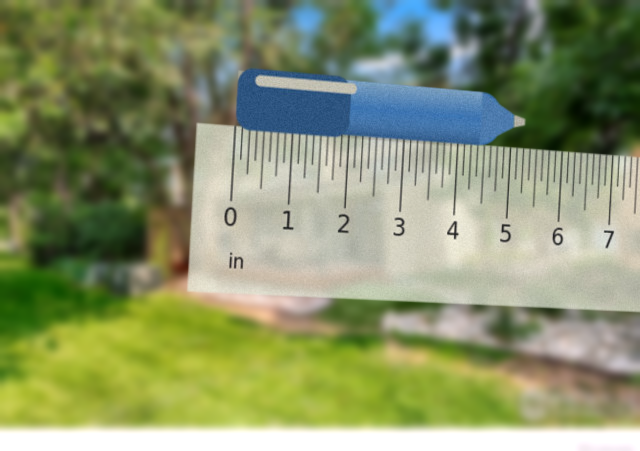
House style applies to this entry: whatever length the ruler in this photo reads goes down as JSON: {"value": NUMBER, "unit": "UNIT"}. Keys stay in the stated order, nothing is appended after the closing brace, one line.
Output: {"value": 5.25, "unit": "in"}
